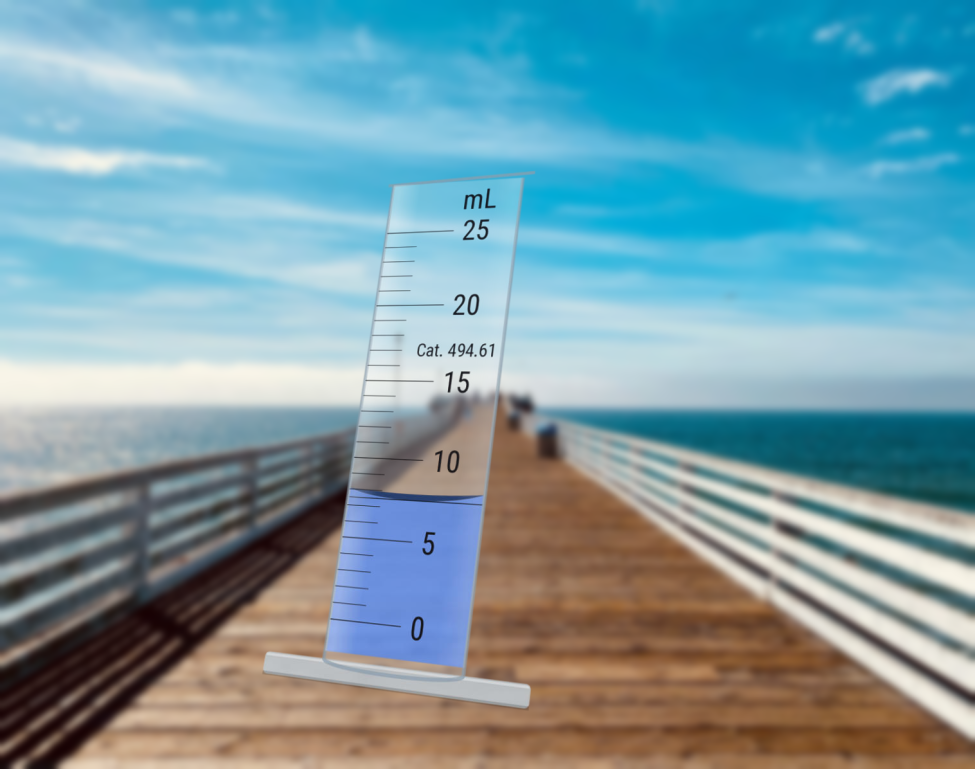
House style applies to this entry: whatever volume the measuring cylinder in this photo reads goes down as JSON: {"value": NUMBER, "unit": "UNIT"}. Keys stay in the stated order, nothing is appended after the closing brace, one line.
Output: {"value": 7.5, "unit": "mL"}
